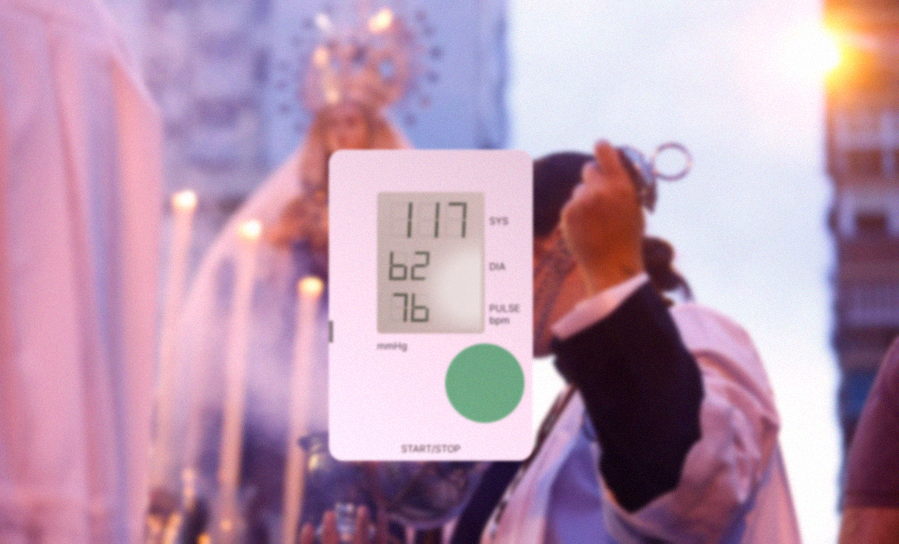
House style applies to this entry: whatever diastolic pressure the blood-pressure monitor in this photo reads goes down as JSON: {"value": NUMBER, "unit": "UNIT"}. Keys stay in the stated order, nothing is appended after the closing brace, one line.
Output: {"value": 62, "unit": "mmHg"}
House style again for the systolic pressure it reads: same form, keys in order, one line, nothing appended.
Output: {"value": 117, "unit": "mmHg"}
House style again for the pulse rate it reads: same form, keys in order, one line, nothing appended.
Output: {"value": 76, "unit": "bpm"}
